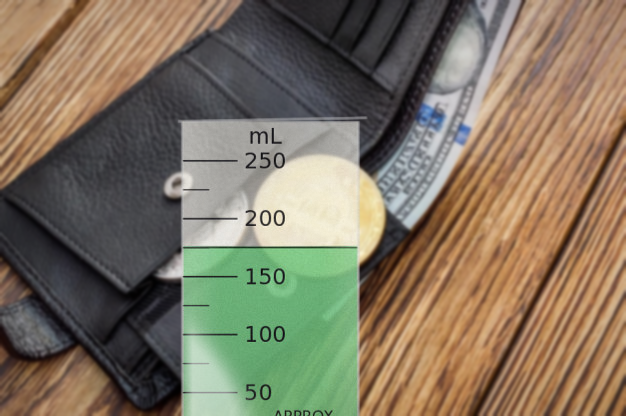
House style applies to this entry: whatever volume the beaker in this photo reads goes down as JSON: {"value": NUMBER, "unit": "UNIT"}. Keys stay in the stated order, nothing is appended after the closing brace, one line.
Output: {"value": 175, "unit": "mL"}
